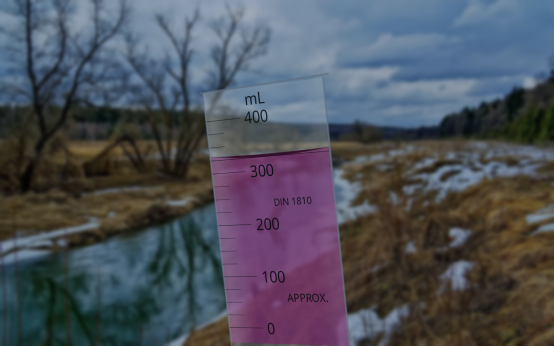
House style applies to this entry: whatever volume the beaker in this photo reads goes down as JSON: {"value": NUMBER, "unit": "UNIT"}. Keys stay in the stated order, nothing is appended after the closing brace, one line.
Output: {"value": 325, "unit": "mL"}
